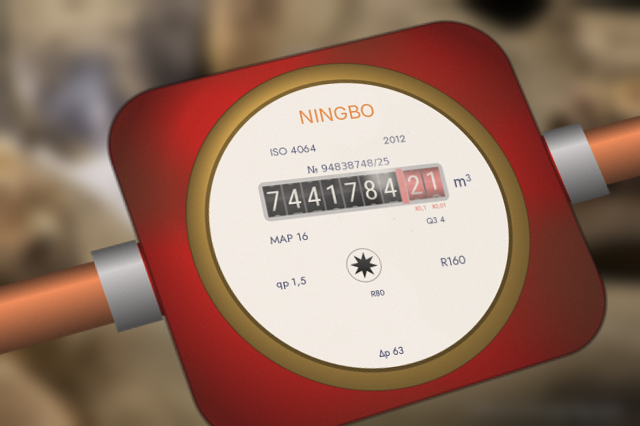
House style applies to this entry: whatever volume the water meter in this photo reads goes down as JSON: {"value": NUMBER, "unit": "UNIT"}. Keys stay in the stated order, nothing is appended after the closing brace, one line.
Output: {"value": 7441784.21, "unit": "m³"}
